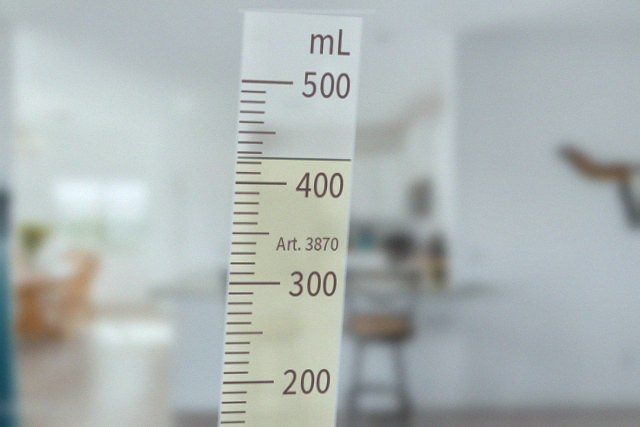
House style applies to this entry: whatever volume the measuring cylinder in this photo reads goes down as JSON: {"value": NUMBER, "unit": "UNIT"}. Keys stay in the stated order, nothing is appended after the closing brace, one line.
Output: {"value": 425, "unit": "mL"}
